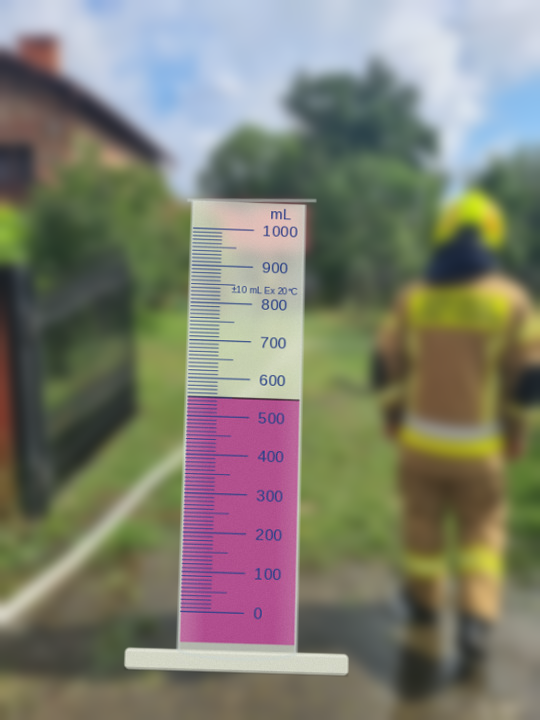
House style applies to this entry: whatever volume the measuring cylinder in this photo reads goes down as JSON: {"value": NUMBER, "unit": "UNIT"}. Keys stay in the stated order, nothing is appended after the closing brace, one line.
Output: {"value": 550, "unit": "mL"}
